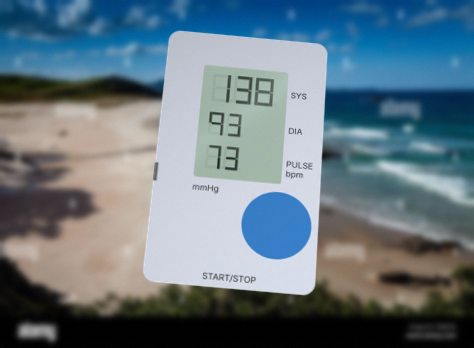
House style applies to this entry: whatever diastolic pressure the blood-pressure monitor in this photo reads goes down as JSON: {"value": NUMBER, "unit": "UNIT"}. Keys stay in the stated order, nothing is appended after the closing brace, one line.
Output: {"value": 93, "unit": "mmHg"}
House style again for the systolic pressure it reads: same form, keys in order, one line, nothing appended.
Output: {"value": 138, "unit": "mmHg"}
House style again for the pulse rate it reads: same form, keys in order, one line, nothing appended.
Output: {"value": 73, "unit": "bpm"}
